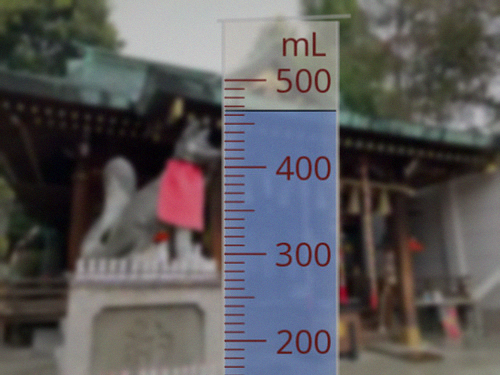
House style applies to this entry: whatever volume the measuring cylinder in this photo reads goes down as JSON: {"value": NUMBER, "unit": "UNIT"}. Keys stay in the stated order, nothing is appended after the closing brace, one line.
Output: {"value": 465, "unit": "mL"}
